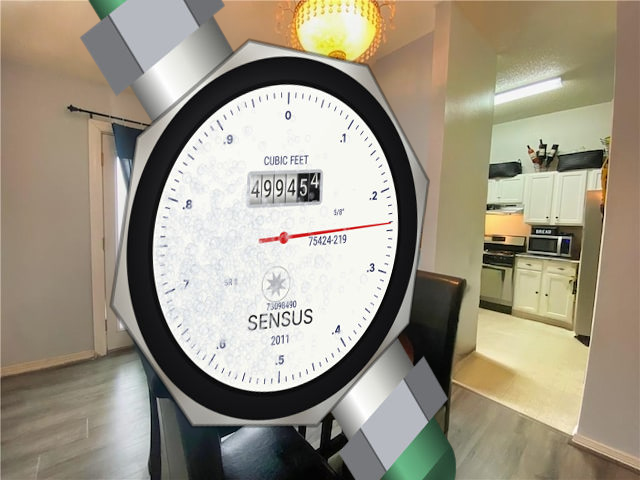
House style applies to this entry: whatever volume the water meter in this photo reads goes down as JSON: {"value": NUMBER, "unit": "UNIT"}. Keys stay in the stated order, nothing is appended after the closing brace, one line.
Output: {"value": 499454.24, "unit": "ft³"}
